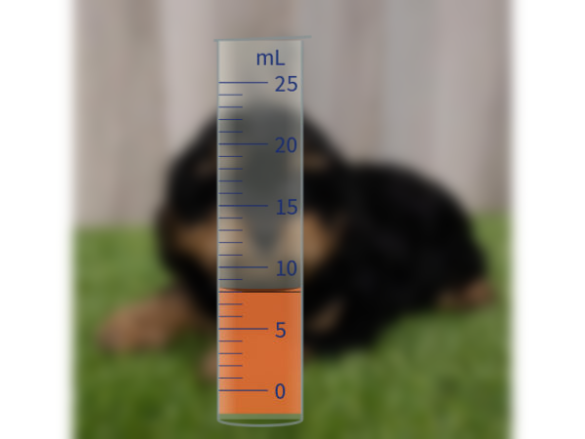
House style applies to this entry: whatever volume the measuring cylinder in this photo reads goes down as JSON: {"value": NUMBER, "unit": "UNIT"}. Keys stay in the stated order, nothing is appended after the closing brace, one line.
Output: {"value": 8, "unit": "mL"}
